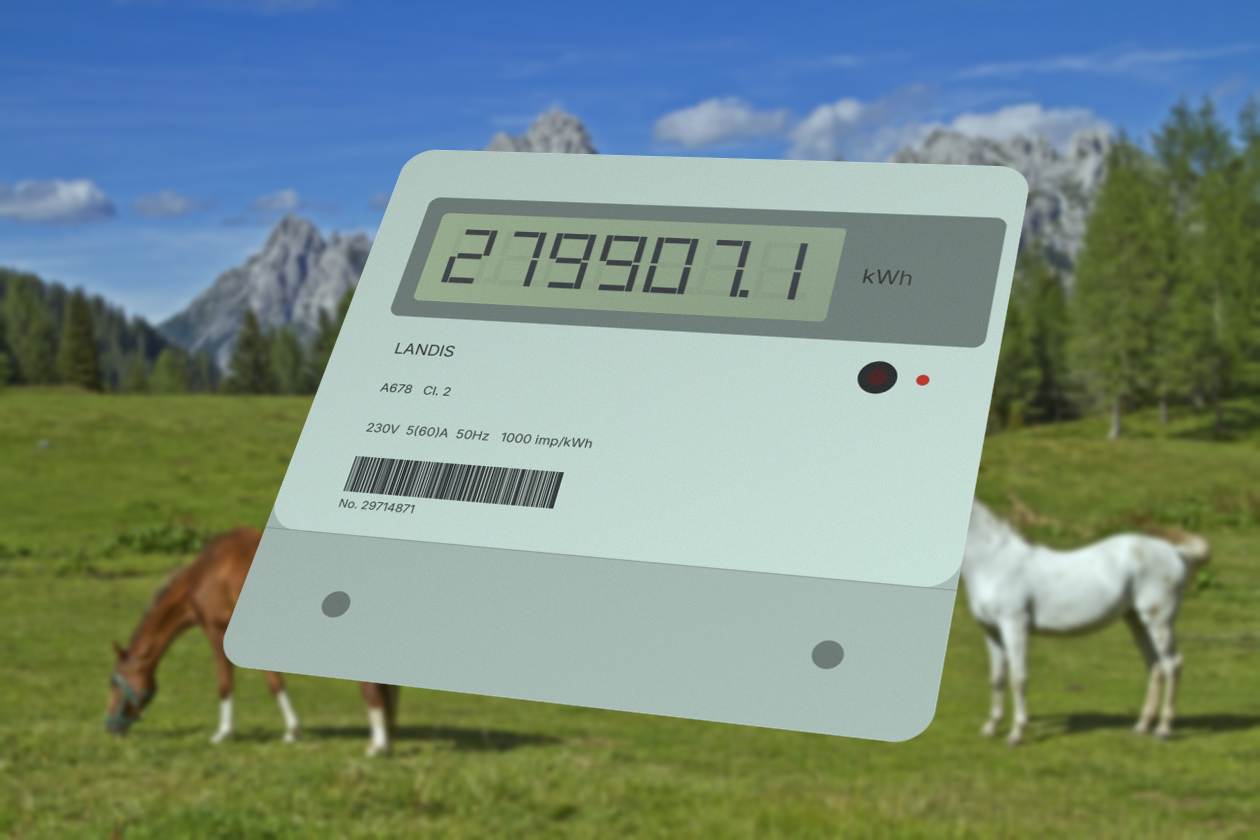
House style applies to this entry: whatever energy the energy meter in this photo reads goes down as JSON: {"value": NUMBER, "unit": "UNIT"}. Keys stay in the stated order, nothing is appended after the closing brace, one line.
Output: {"value": 279907.1, "unit": "kWh"}
